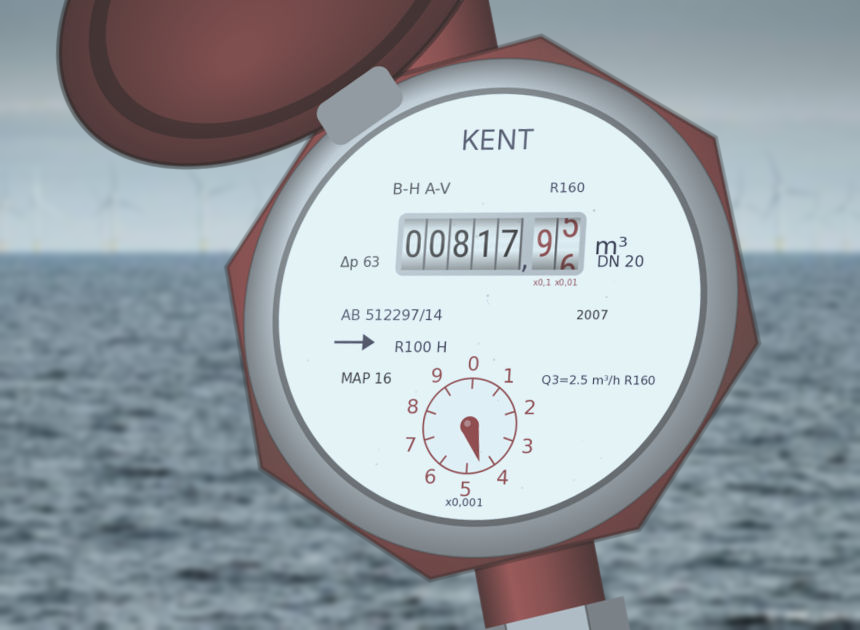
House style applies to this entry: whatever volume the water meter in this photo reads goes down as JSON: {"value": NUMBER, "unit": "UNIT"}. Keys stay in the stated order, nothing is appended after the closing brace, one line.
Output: {"value": 817.954, "unit": "m³"}
